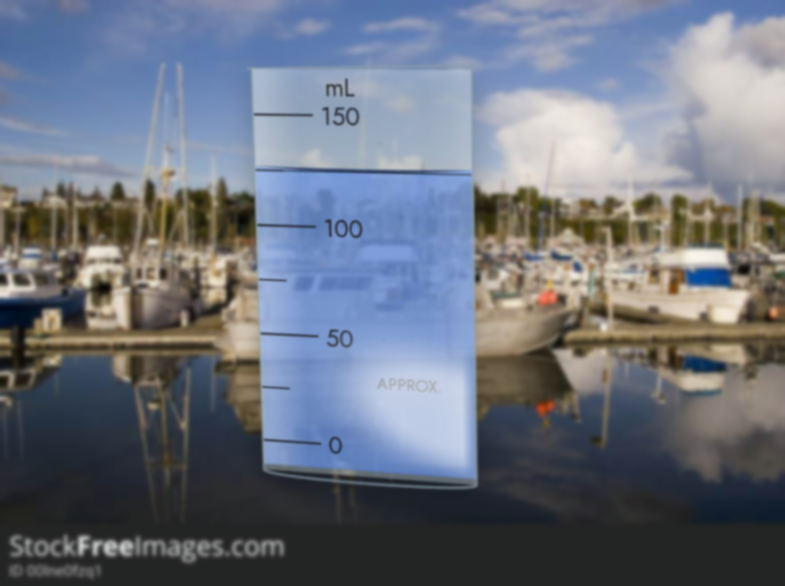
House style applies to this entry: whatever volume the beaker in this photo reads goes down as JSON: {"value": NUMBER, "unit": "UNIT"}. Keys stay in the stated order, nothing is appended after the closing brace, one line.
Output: {"value": 125, "unit": "mL"}
